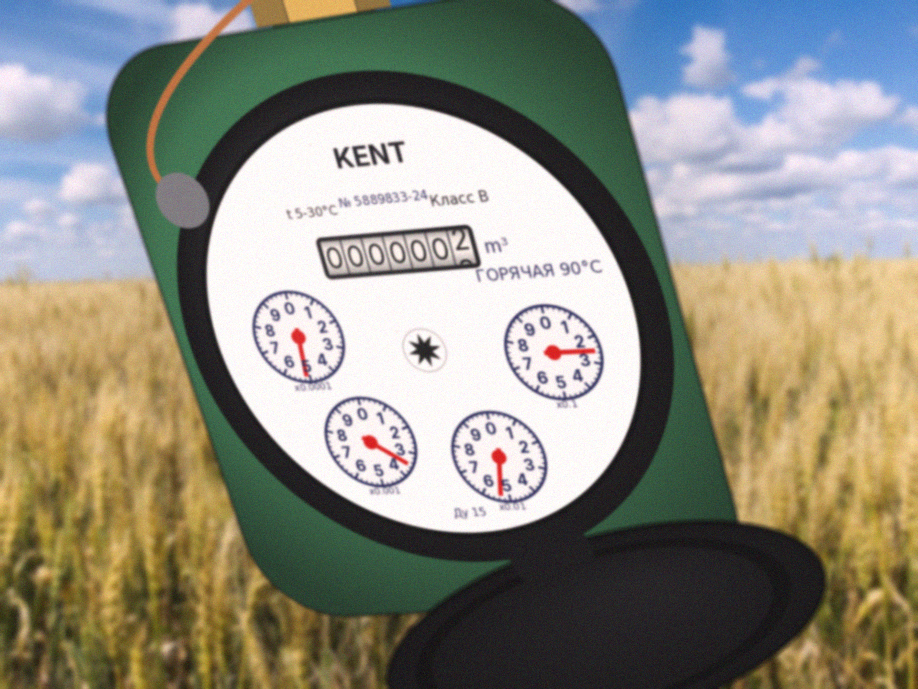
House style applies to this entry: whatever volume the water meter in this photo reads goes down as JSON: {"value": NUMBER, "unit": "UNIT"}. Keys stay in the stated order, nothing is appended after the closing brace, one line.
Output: {"value": 2.2535, "unit": "m³"}
